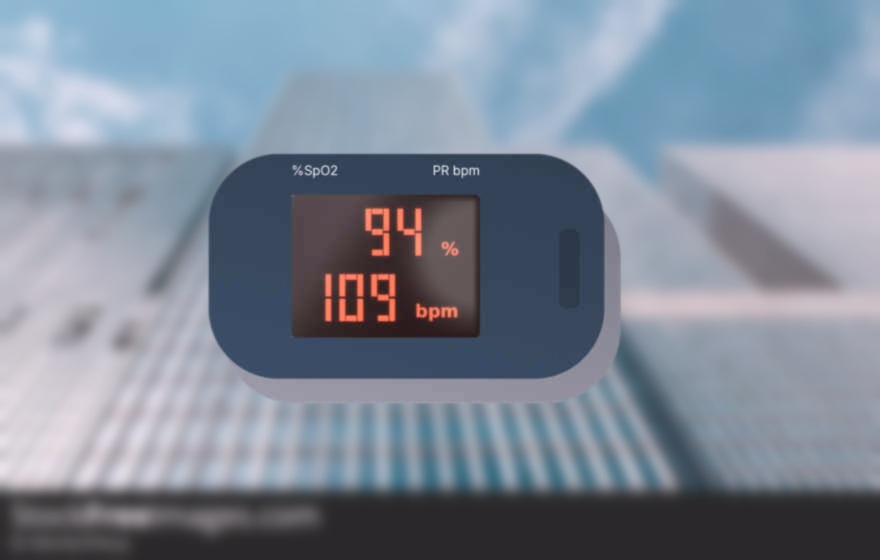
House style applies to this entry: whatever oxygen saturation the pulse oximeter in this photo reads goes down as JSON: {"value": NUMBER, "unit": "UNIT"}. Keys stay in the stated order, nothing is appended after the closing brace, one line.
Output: {"value": 94, "unit": "%"}
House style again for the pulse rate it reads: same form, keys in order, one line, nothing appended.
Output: {"value": 109, "unit": "bpm"}
